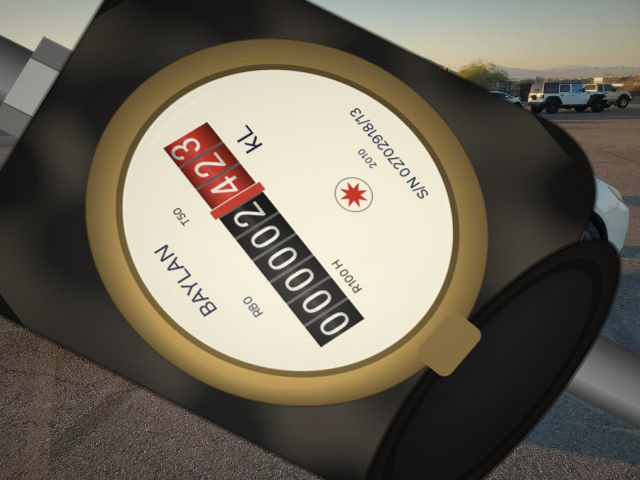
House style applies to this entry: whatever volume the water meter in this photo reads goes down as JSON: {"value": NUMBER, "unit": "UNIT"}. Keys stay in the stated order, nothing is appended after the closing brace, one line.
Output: {"value": 2.423, "unit": "kL"}
